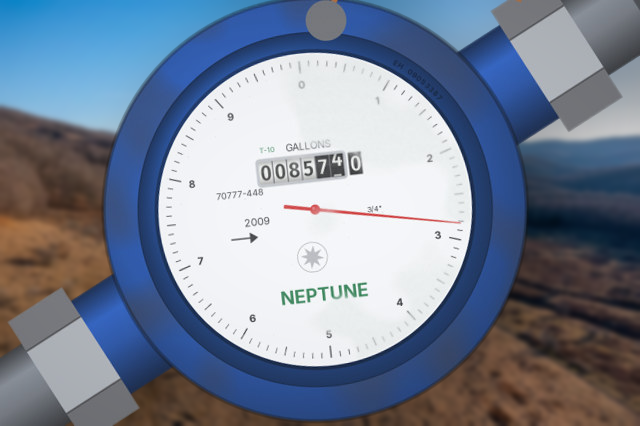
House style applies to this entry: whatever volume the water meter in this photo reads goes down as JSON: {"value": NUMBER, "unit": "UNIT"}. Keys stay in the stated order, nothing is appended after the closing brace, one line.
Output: {"value": 85742.8, "unit": "gal"}
